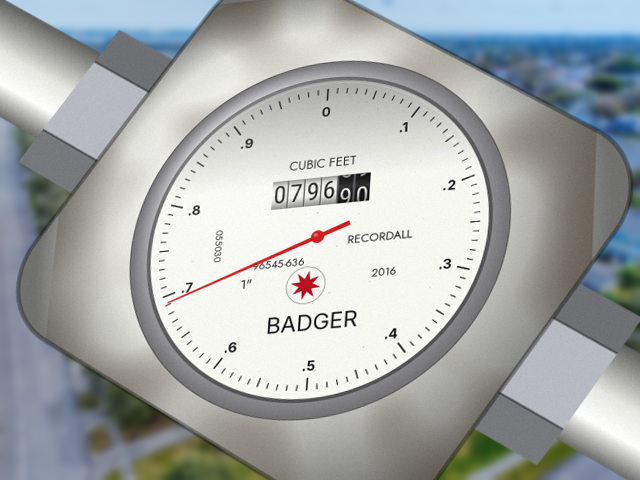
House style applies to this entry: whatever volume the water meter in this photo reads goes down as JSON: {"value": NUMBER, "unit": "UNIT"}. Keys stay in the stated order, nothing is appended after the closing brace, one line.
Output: {"value": 79689.69, "unit": "ft³"}
